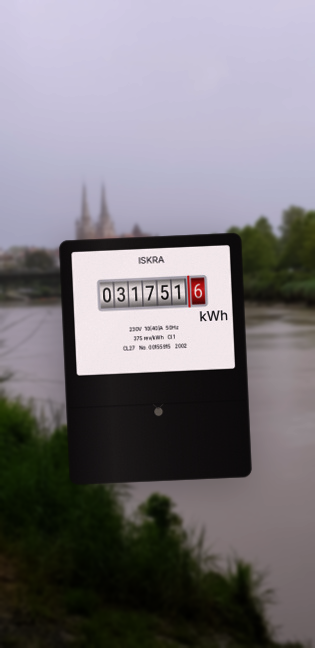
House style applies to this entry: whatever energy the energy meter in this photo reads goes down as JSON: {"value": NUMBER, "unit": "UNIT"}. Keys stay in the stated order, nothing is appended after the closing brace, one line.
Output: {"value": 31751.6, "unit": "kWh"}
